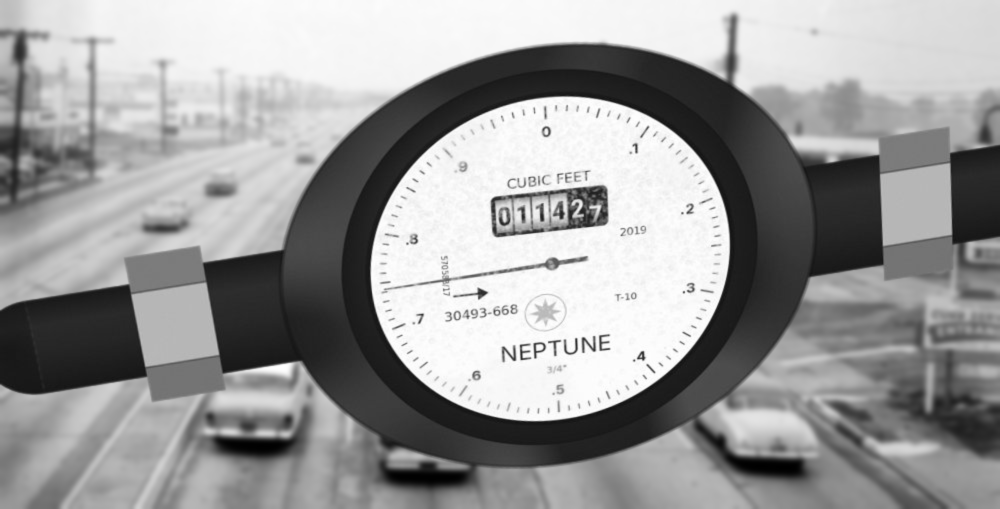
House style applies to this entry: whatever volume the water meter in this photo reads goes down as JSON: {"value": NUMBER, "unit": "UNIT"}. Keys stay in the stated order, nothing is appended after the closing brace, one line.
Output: {"value": 11426.74, "unit": "ft³"}
